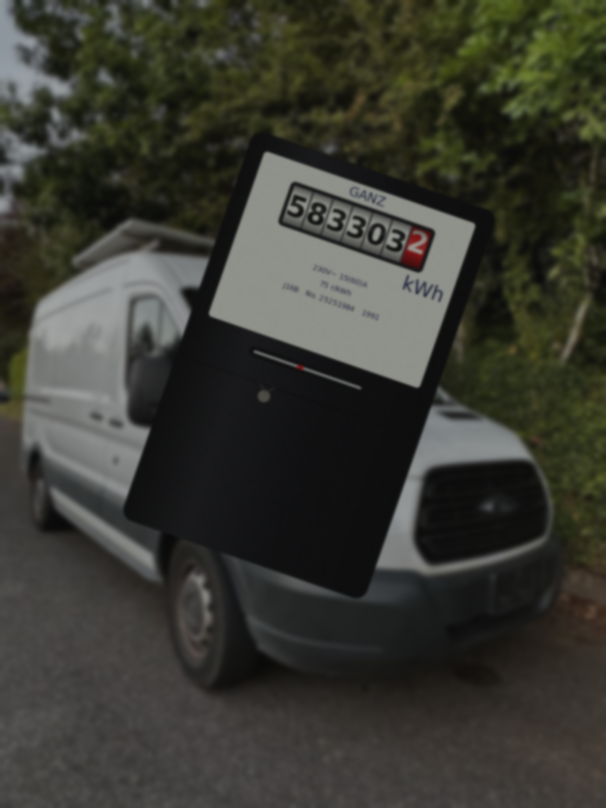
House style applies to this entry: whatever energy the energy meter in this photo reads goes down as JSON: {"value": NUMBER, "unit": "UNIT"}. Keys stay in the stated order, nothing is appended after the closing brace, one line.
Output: {"value": 583303.2, "unit": "kWh"}
